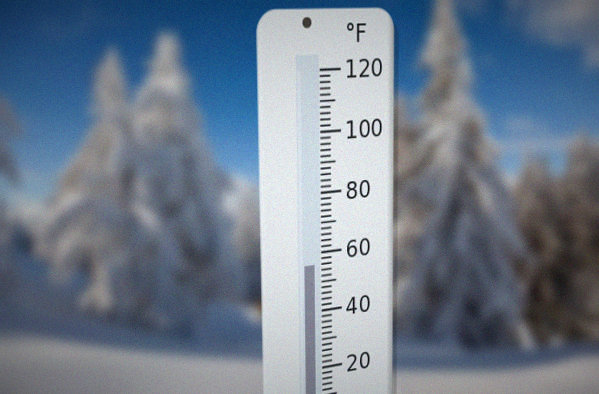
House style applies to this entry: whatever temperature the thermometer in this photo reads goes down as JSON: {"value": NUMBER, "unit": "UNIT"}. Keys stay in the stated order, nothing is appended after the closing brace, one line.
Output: {"value": 56, "unit": "°F"}
